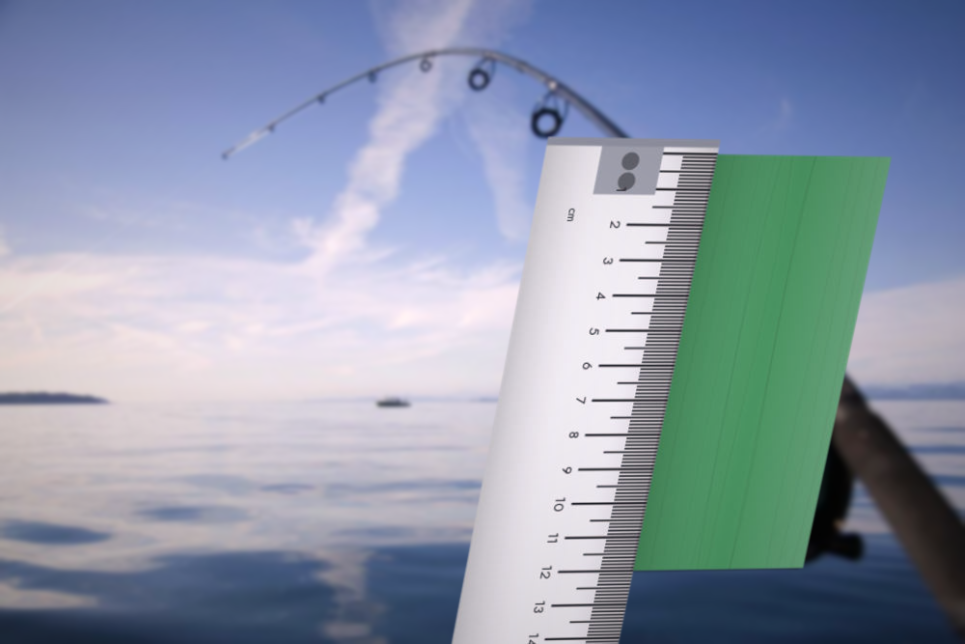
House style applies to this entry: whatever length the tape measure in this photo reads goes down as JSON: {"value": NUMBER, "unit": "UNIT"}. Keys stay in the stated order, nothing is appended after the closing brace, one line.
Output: {"value": 12, "unit": "cm"}
